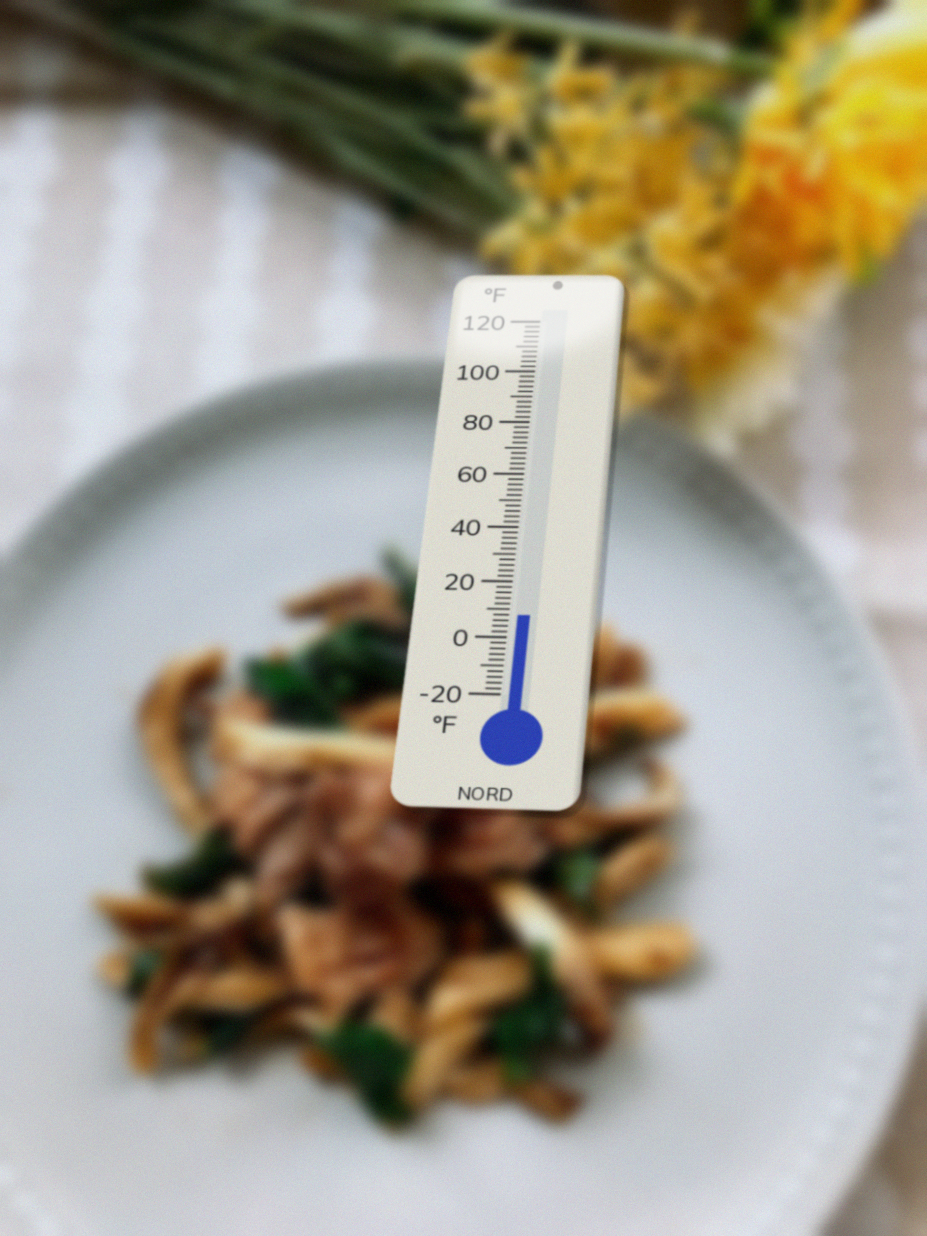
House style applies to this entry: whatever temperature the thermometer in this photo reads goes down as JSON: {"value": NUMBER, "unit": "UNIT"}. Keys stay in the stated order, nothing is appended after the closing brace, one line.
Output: {"value": 8, "unit": "°F"}
